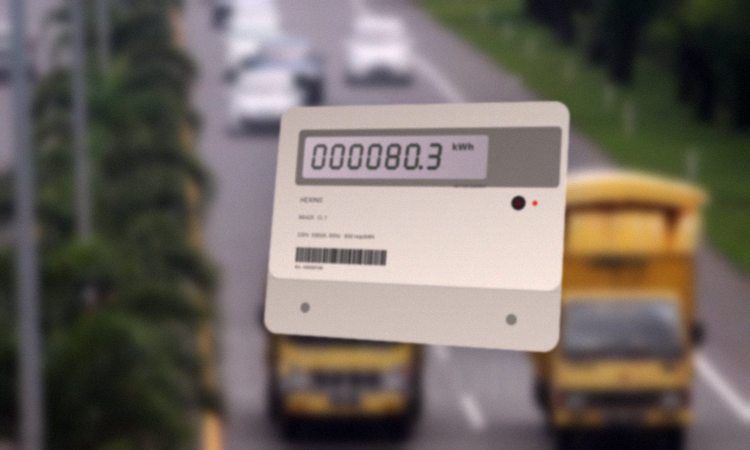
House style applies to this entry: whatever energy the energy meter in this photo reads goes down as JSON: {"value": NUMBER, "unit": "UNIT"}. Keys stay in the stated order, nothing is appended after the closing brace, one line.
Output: {"value": 80.3, "unit": "kWh"}
